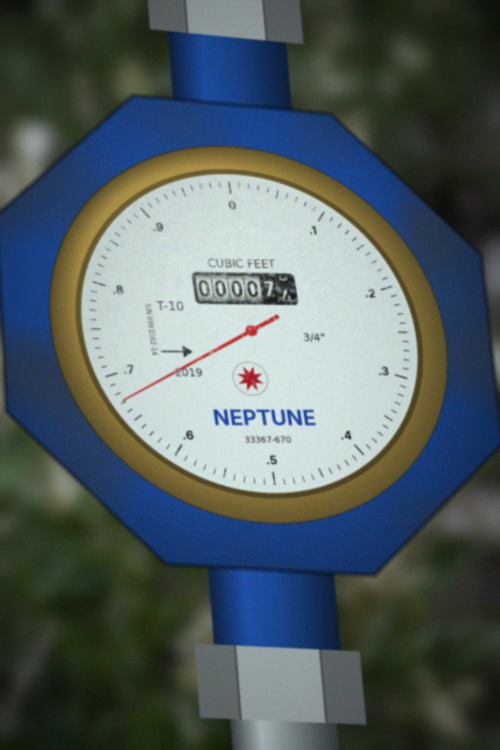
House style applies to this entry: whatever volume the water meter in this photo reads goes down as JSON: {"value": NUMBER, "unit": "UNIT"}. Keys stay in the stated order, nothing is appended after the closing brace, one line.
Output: {"value": 73.67, "unit": "ft³"}
